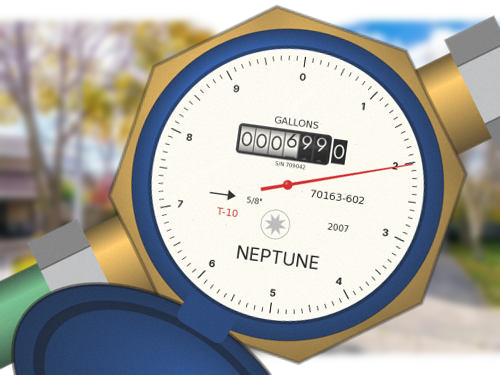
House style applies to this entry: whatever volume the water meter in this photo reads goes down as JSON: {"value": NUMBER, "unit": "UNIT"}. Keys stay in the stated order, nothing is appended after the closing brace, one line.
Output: {"value": 6992.0, "unit": "gal"}
